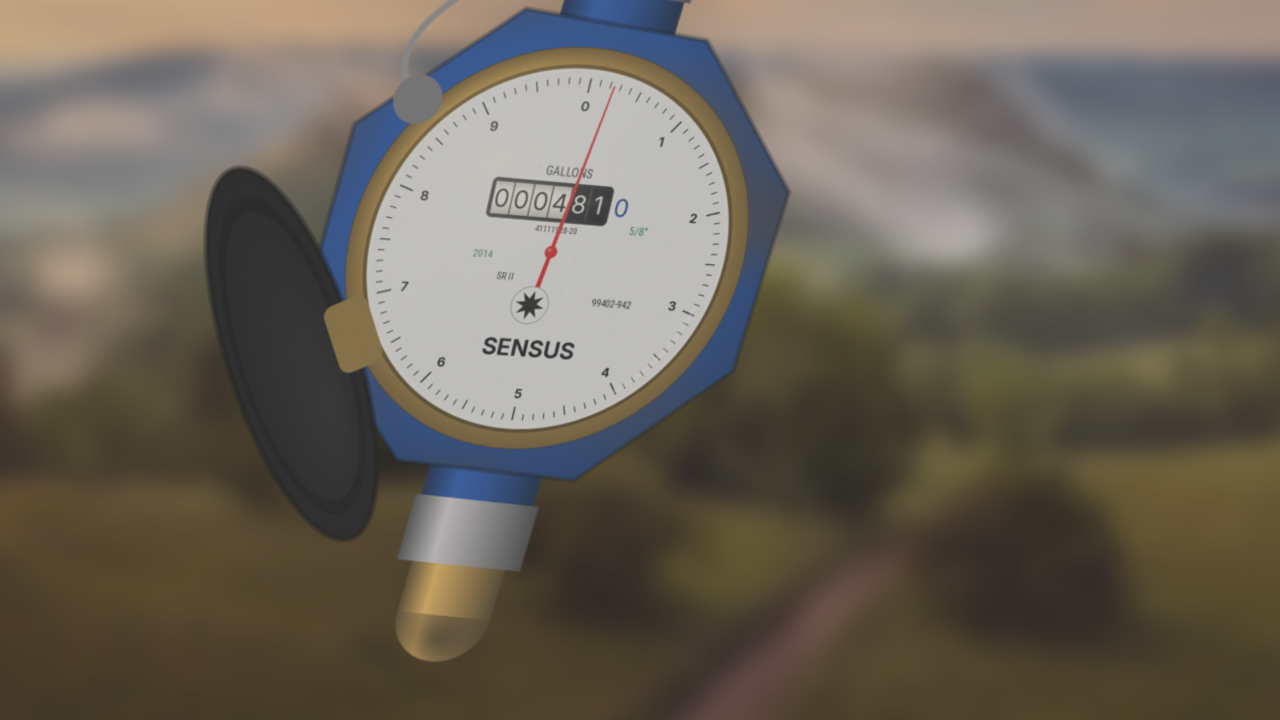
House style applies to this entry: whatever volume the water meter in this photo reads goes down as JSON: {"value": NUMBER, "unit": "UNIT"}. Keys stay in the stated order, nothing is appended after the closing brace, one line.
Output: {"value": 4810.2, "unit": "gal"}
